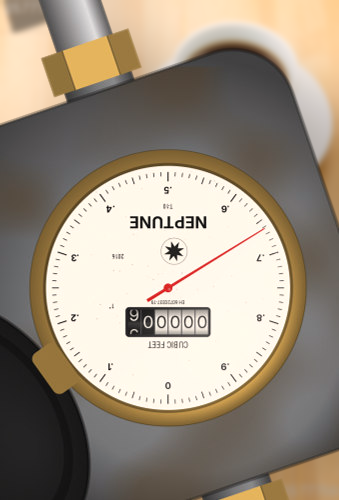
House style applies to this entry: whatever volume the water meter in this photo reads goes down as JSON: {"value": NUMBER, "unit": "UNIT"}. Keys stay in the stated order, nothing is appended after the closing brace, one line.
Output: {"value": 5.66, "unit": "ft³"}
